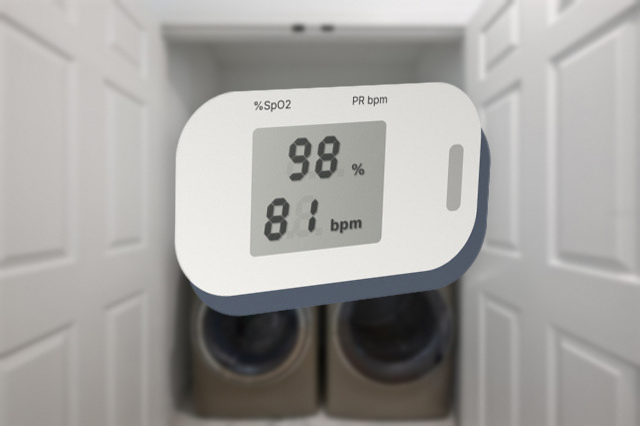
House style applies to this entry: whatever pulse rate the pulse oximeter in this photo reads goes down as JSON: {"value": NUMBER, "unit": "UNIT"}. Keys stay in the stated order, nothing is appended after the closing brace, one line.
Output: {"value": 81, "unit": "bpm"}
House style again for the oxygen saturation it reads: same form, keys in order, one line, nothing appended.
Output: {"value": 98, "unit": "%"}
